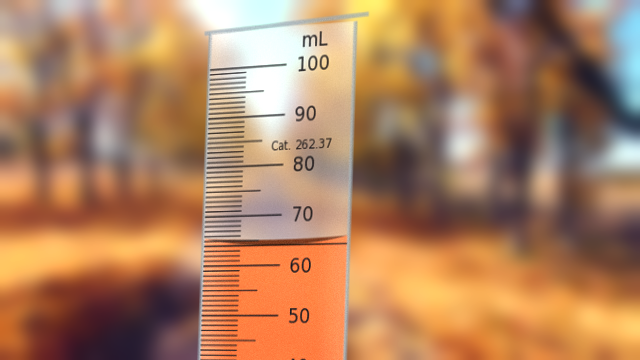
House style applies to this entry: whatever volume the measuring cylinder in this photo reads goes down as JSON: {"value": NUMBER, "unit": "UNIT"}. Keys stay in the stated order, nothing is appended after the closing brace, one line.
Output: {"value": 64, "unit": "mL"}
